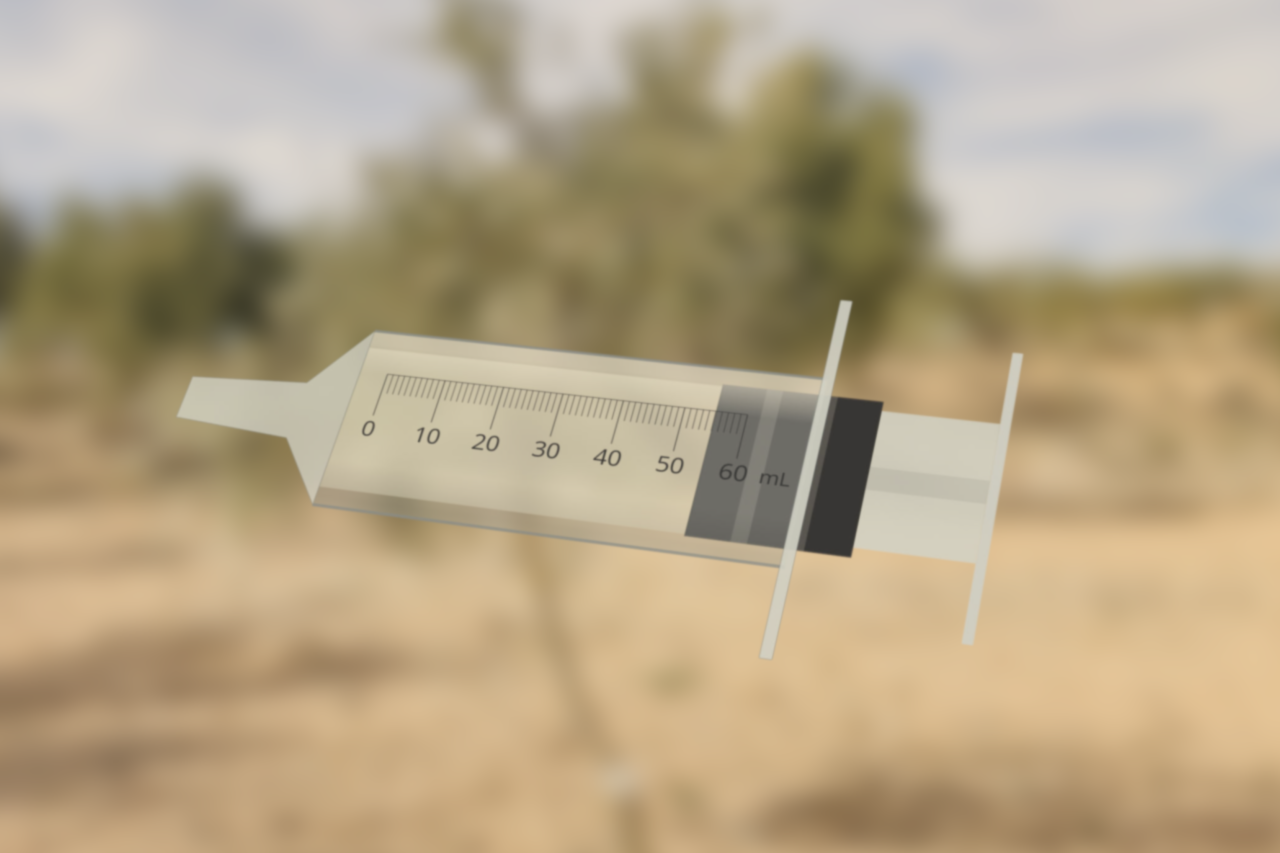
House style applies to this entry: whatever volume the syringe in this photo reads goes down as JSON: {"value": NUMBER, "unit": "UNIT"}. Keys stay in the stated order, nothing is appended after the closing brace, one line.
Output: {"value": 55, "unit": "mL"}
